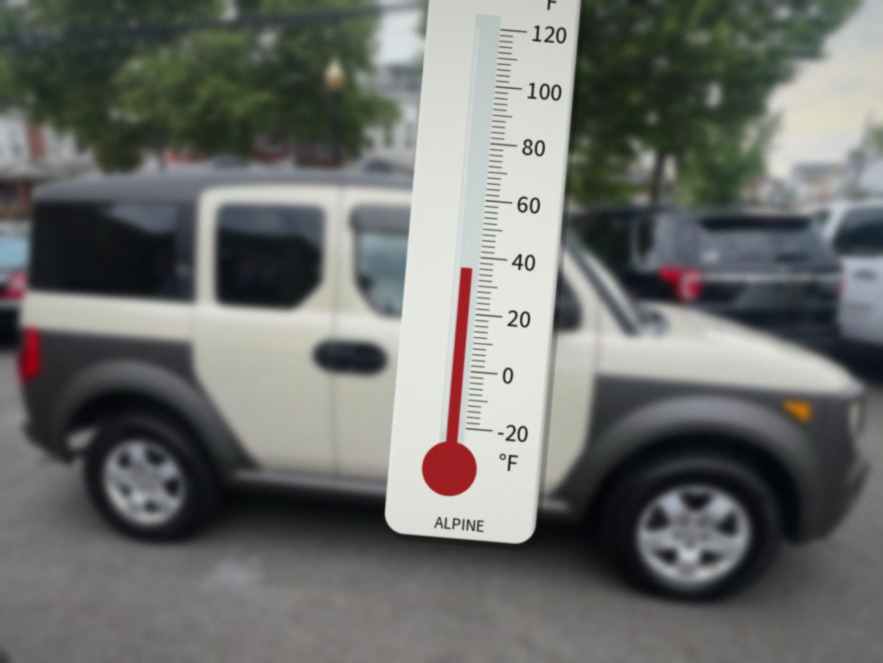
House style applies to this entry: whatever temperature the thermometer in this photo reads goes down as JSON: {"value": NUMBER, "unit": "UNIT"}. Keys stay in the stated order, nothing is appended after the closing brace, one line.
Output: {"value": 36, "unit": "°F"}
